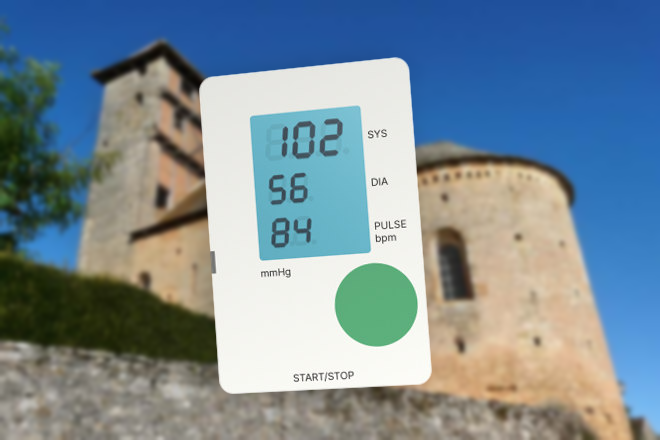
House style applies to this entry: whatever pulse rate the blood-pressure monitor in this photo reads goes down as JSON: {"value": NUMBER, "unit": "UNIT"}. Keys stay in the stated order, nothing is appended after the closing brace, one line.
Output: {"value": 84, "unit": "bpm"}
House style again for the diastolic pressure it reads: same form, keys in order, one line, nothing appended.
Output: {"value": 56, "unit": "mmHg"}
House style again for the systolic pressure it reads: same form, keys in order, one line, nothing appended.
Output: {"value": 102, "unit": "mmHg"}
